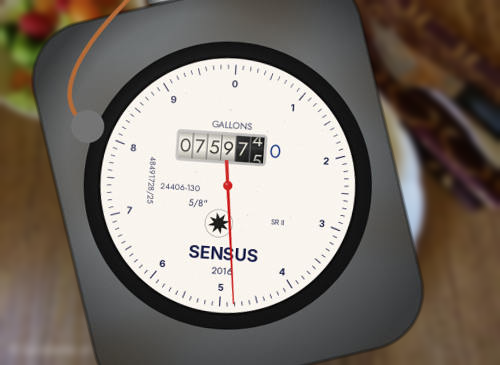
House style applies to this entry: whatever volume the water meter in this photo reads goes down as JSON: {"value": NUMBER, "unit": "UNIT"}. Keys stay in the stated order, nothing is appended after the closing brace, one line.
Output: {"value": 759744.8, "unit": "gal"}
